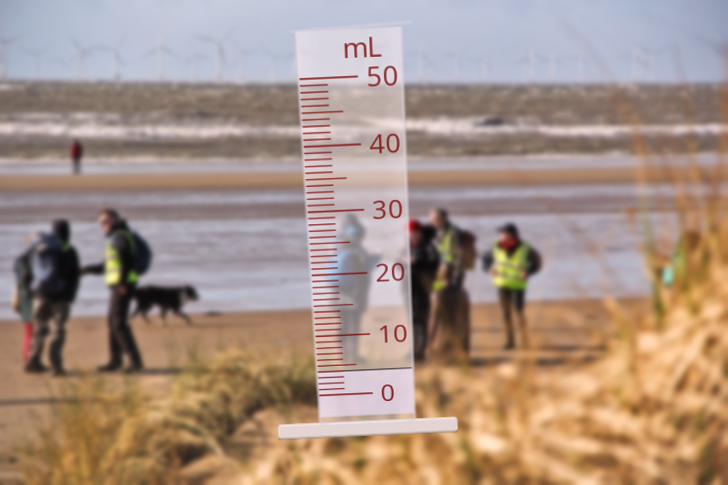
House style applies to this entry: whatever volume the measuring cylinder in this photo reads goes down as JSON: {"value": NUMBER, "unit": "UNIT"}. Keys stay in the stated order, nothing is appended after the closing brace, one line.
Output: {"value": 4, "unit": "mL"}
